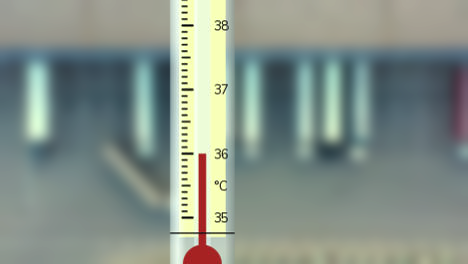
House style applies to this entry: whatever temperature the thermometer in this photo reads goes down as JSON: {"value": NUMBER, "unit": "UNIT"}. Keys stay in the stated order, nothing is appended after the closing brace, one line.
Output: {"value": 36, "unit": "°C"}
